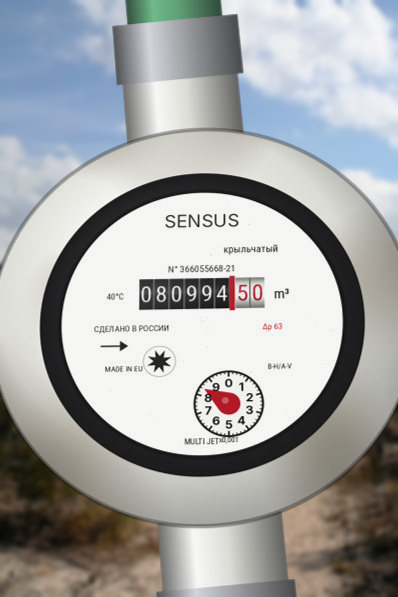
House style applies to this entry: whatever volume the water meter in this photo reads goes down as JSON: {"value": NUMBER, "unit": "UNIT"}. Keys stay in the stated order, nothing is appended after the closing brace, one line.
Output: {"value": 80994.508, "unit": "m³"}
